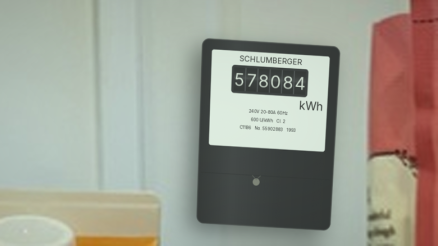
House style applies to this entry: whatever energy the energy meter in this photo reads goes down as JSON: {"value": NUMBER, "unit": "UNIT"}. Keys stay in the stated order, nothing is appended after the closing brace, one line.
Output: {"value": 578084, "unit": "kWh"}
